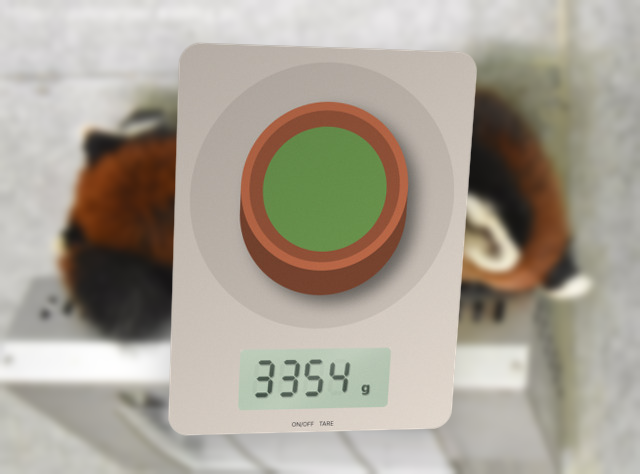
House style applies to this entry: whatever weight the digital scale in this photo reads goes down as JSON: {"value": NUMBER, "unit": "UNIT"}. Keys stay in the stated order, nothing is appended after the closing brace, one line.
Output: {"value": 3354, "unit": "g"}
